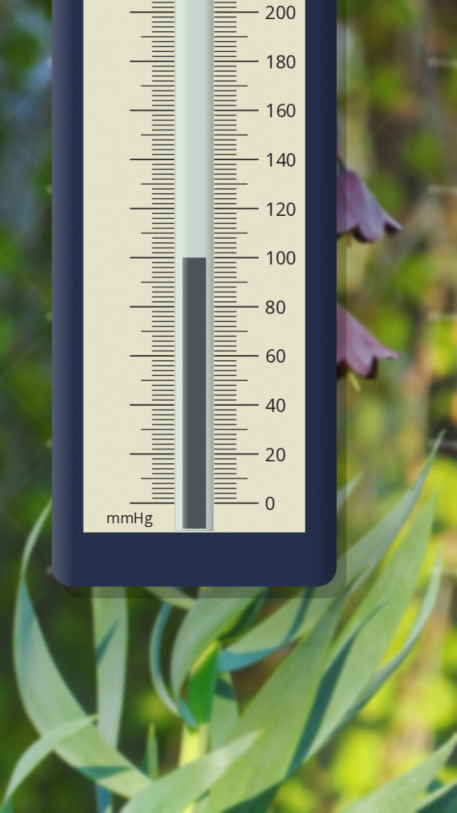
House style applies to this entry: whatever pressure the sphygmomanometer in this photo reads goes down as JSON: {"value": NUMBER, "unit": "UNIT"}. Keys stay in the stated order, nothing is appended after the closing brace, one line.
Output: {"value": 100, "unit": "mmHg"}
